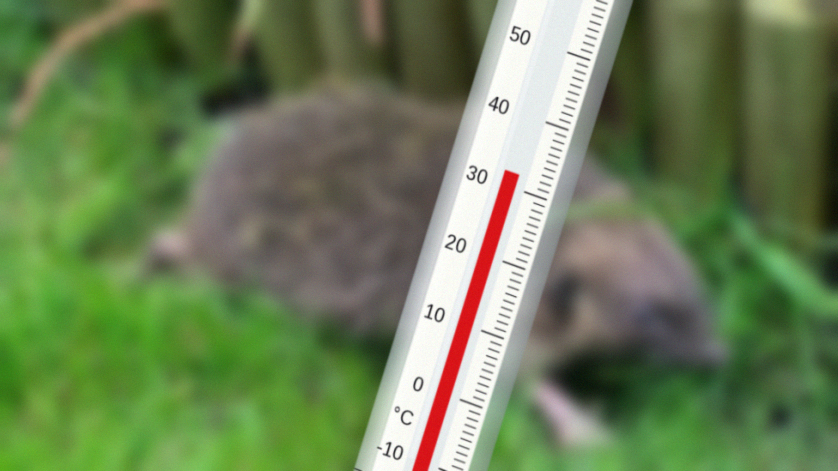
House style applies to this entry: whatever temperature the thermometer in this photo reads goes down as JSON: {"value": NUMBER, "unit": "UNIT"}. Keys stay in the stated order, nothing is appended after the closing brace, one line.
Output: {"value": 32, "unit": "°C"}
